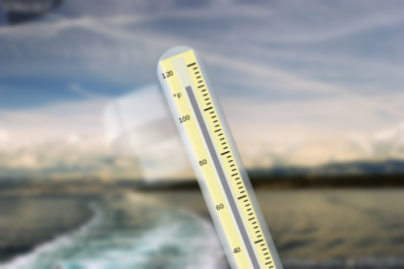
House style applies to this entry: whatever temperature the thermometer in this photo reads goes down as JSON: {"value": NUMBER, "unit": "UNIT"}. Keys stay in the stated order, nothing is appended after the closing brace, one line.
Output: {"value": 112, "unit": "°F"}
